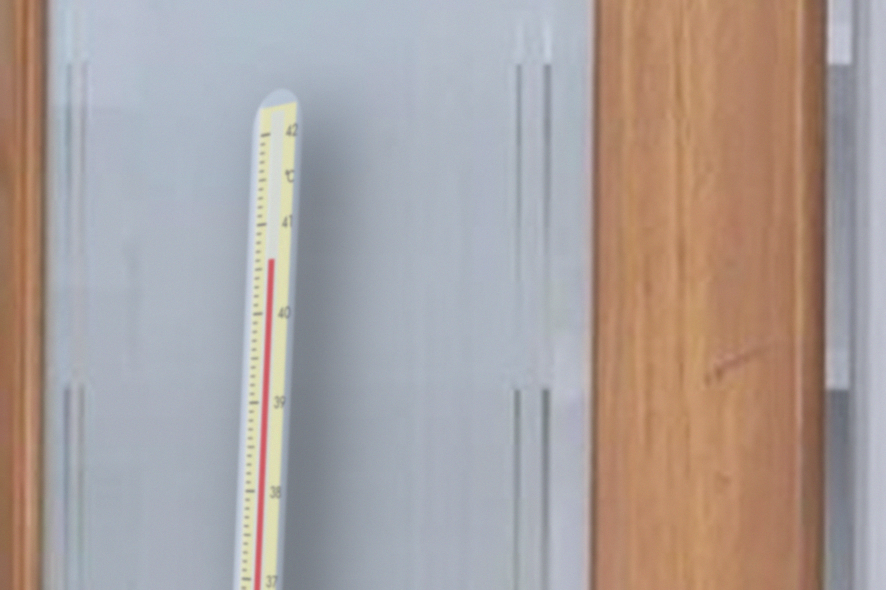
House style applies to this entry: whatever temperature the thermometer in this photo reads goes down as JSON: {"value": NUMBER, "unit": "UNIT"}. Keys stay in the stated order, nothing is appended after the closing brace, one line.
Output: {"value": 40.6, "unit": "°C"}
